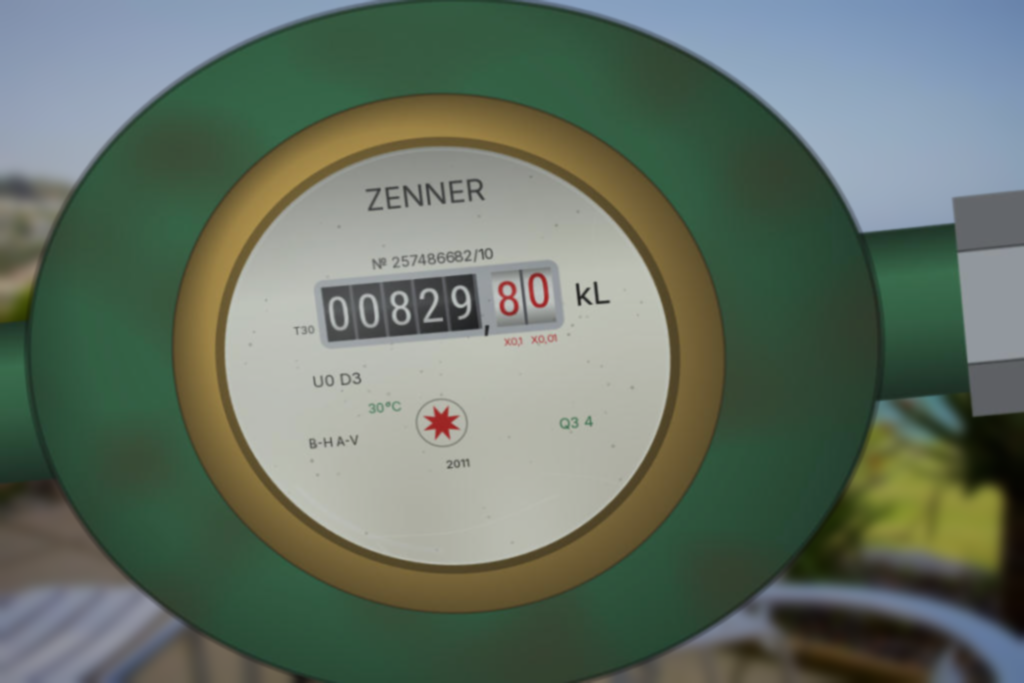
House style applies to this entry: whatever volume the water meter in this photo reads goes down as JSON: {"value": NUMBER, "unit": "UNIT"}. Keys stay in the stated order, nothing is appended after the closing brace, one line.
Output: {"value": 829.80, "unit": "kL"}
